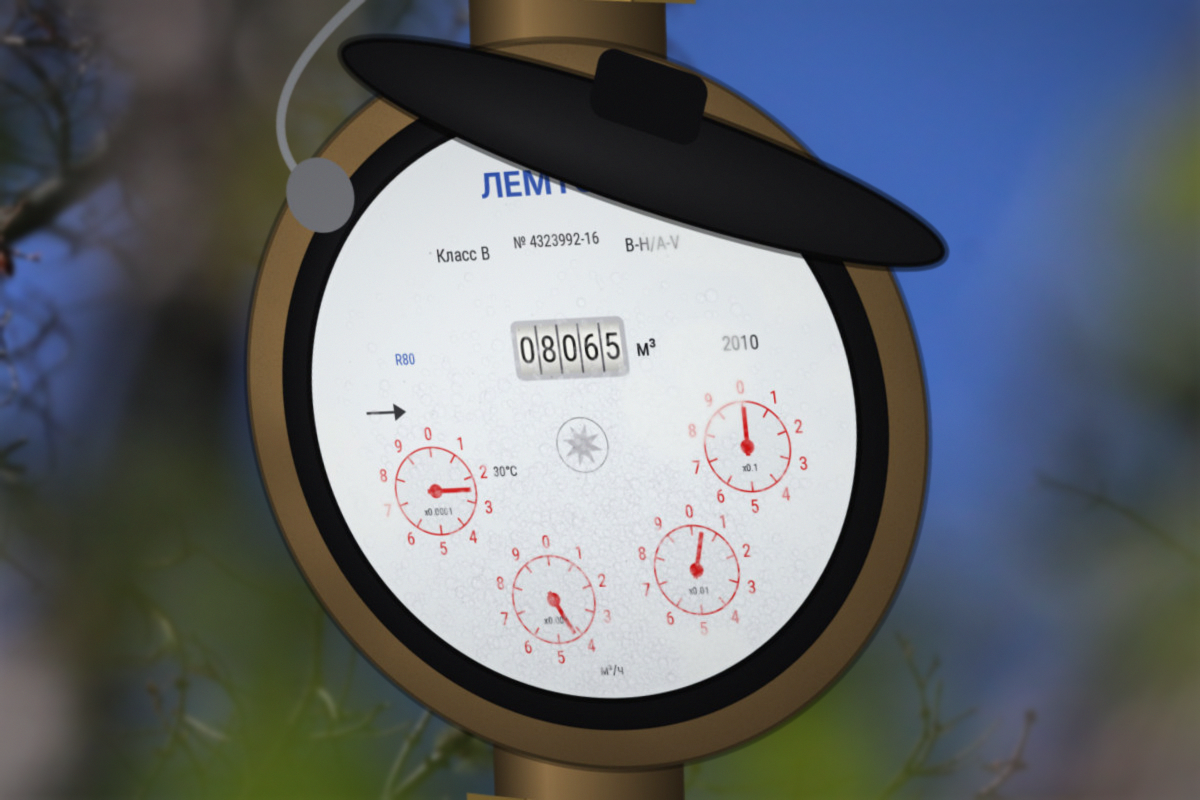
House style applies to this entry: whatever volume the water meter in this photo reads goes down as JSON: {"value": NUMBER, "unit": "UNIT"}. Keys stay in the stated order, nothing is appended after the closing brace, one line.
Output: {"value": 8065.0042, "unit": "m³"}
